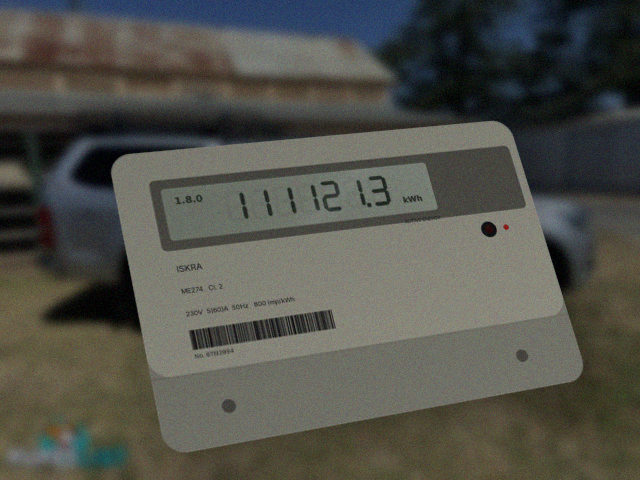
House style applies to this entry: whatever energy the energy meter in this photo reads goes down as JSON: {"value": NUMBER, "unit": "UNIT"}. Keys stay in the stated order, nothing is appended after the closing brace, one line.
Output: {"value": 111121.3, "unit": "kWh"}
